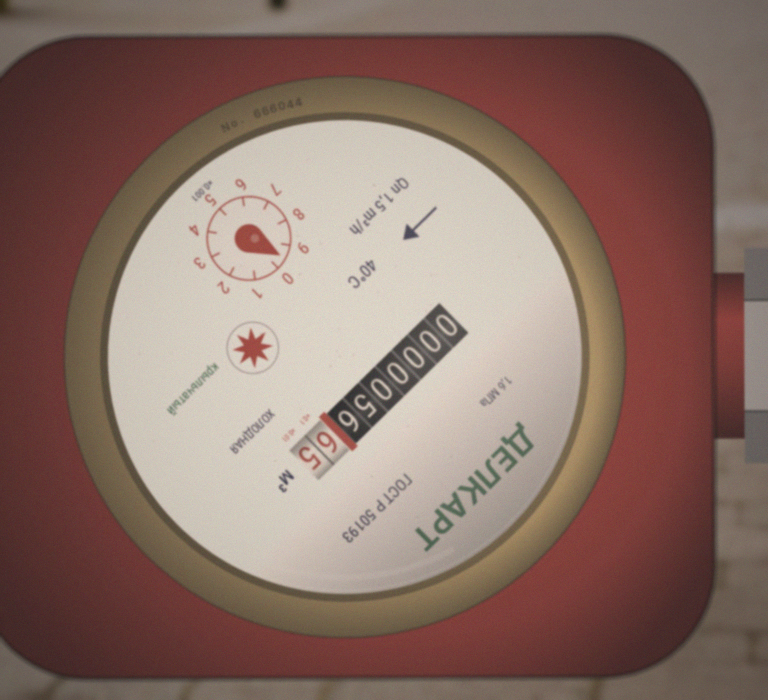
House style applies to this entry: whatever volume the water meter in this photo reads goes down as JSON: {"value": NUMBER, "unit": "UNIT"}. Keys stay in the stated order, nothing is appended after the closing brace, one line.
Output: {"value": 56.649, "unit": "m³"}
